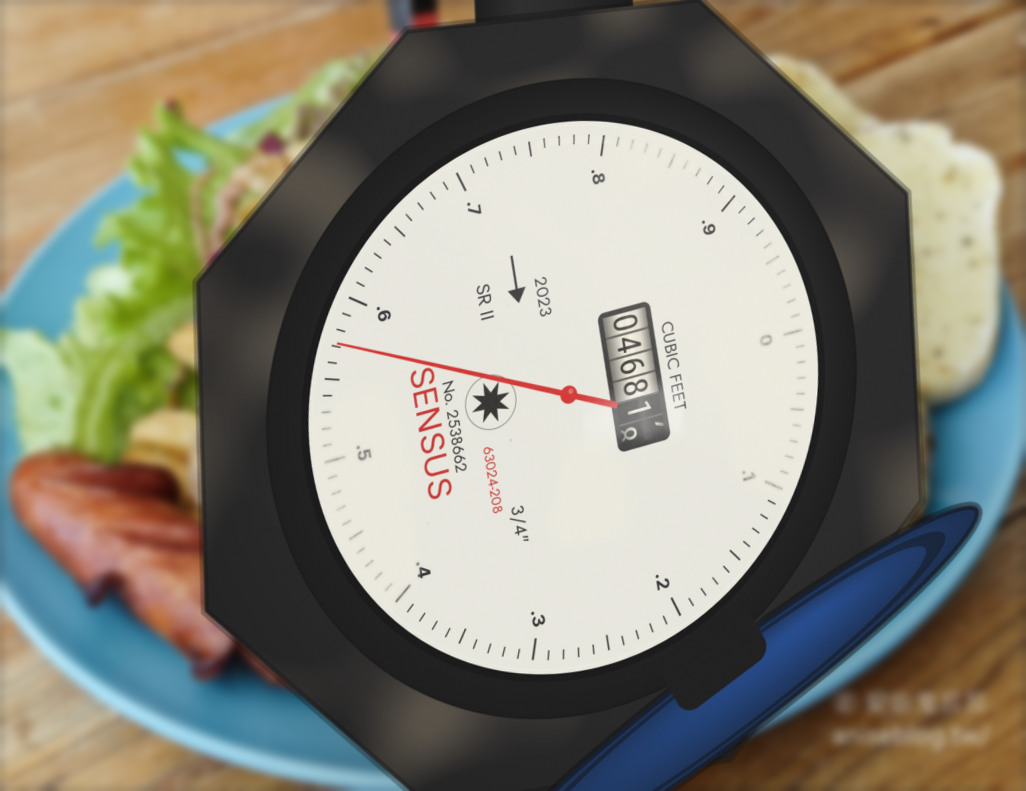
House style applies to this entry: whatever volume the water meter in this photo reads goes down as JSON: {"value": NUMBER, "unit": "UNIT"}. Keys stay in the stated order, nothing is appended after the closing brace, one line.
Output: {"value": 46817.57, "unit": "ft³"}
